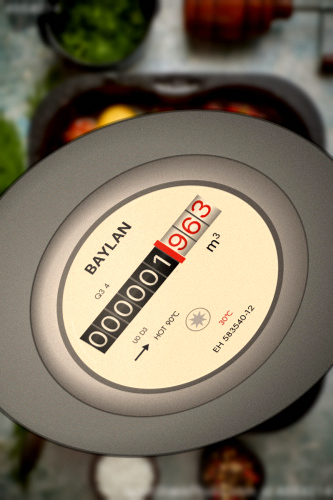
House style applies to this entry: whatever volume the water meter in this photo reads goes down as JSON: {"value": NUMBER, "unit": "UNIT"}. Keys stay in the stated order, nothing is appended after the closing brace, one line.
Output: {"value": 1.963, "unit": "m³"}
